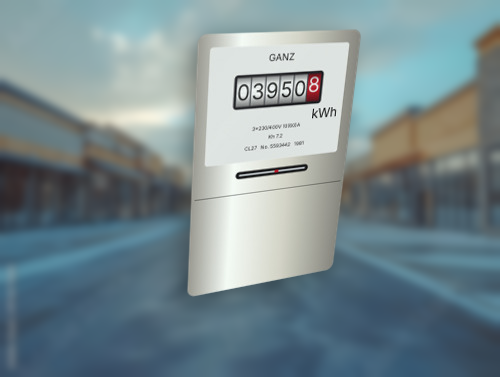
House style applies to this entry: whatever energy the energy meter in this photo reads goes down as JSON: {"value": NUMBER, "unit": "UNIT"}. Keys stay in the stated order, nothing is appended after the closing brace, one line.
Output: {"value": 3950.8, "unit": "kWh"}
